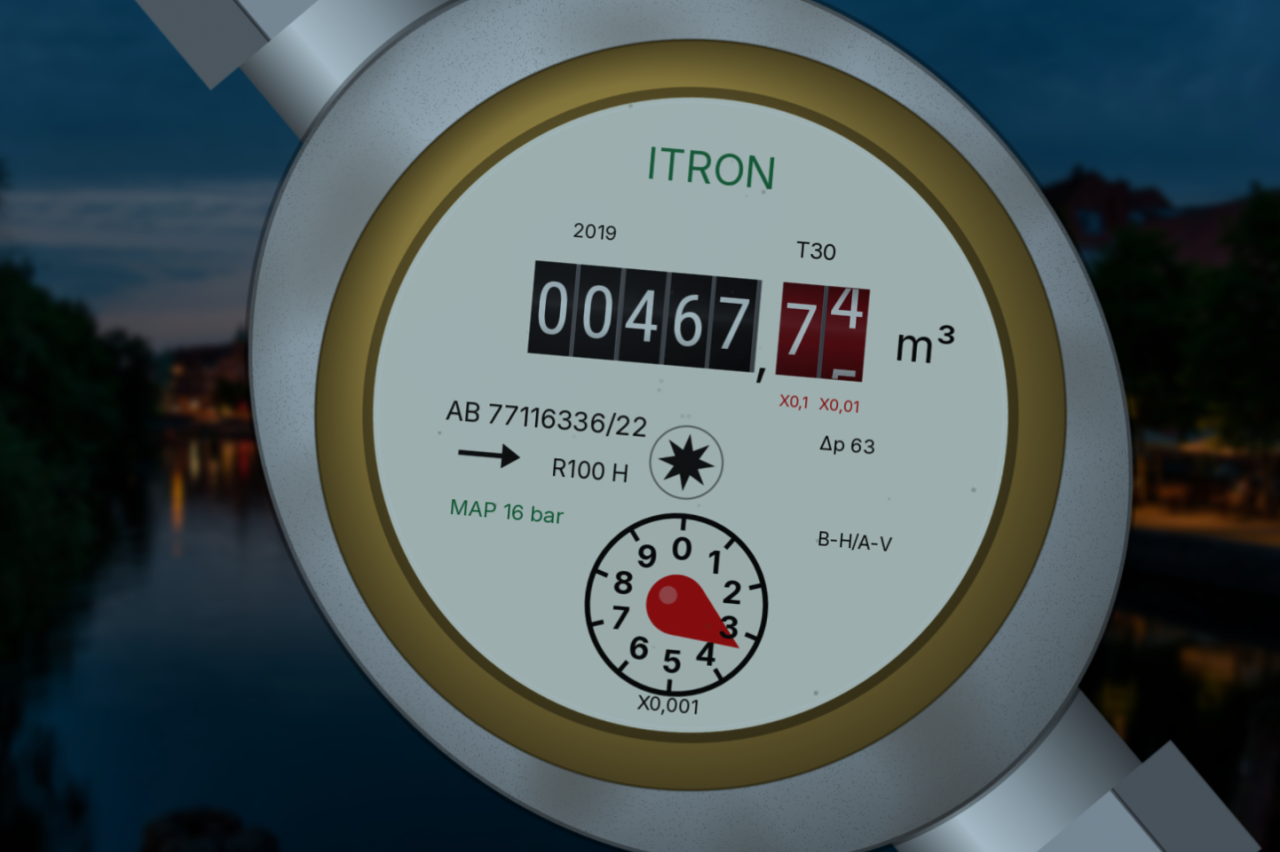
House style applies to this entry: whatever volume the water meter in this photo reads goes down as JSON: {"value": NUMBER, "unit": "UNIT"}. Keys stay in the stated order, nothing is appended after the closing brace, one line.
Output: {"value": 467.743, "unit": "m³"}
